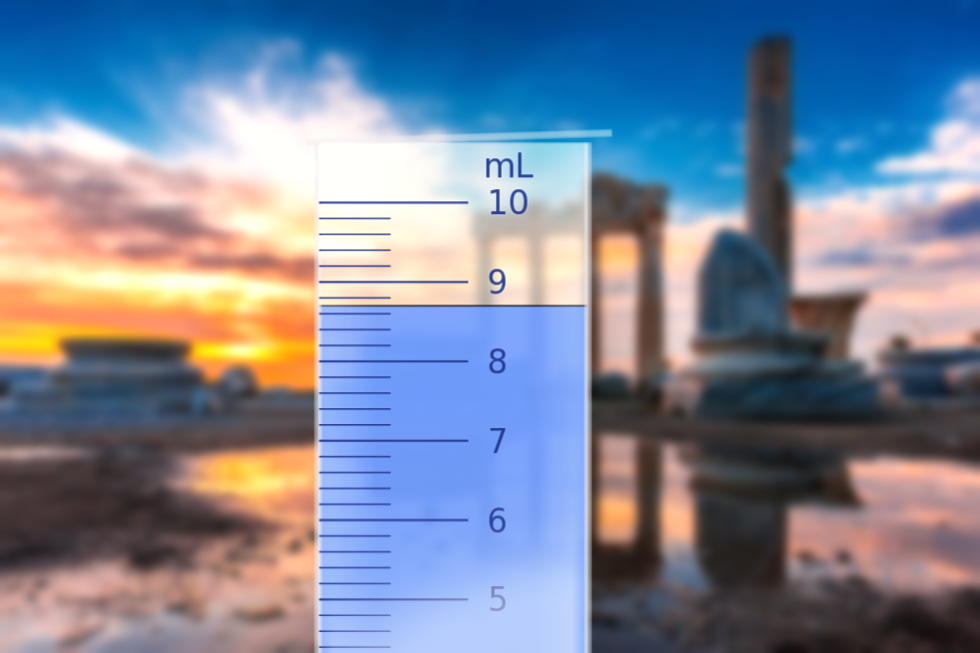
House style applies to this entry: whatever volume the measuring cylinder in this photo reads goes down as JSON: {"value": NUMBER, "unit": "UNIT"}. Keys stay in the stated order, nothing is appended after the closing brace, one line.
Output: {"value": 8.7, "unit": "mL"}
